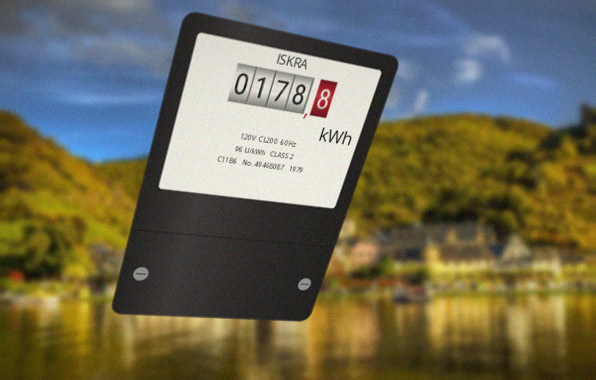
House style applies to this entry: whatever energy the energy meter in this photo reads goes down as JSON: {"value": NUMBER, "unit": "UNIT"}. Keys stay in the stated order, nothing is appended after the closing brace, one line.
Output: {"value": 178.8, "unit": "kWh"}
